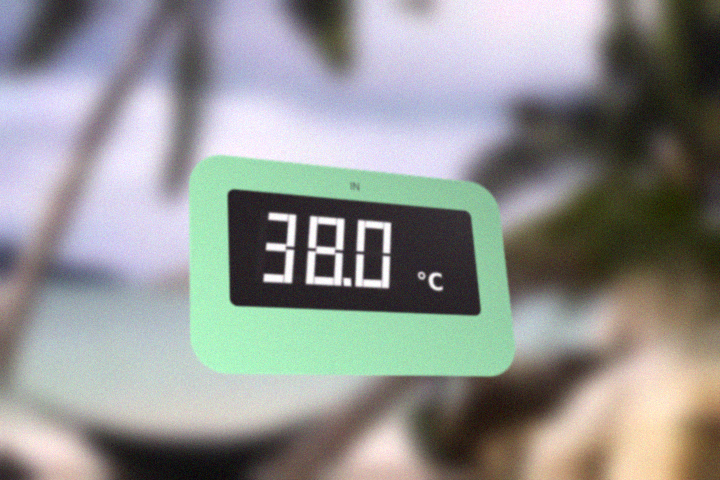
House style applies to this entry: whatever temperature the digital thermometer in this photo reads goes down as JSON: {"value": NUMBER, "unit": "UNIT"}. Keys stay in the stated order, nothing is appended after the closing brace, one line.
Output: {"value": 38.0, "unit": "°C"}
